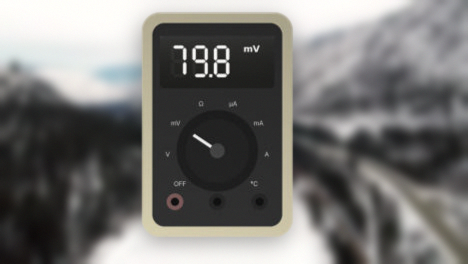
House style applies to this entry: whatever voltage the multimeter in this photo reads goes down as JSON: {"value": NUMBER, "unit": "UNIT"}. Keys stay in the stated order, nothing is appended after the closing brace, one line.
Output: {"value": 79.8, "unit": "mV"}
